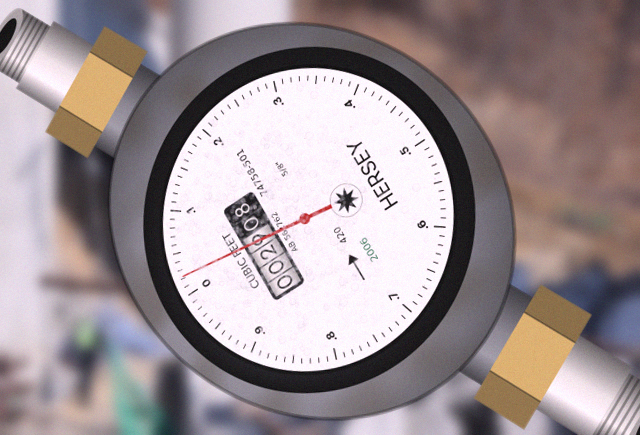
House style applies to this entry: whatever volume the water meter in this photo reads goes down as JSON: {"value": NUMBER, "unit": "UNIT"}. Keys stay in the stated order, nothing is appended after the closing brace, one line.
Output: {"value": 2908.02, "unit": "ft³"}
